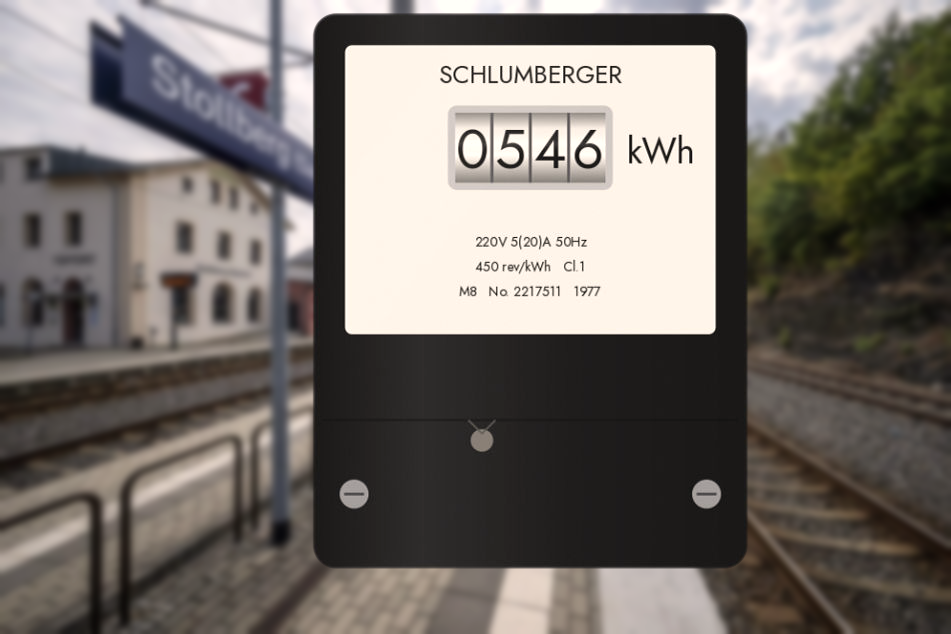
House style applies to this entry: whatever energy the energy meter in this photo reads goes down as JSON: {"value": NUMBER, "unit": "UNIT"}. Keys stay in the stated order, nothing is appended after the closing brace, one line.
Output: {"value": 546, "unit": "kWh"}
